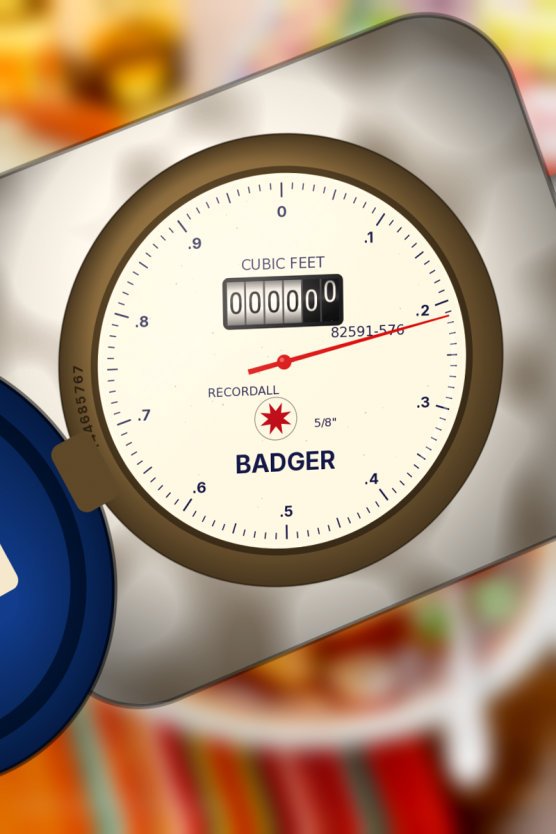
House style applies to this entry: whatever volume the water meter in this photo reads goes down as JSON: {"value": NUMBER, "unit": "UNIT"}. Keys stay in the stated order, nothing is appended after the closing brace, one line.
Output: {"value": 0.21, "unit": "ft³"}
